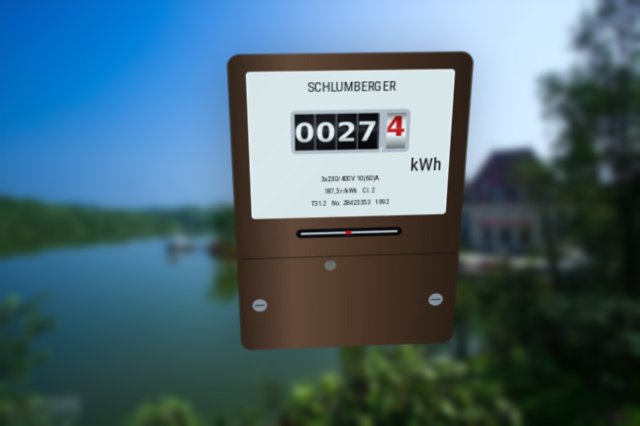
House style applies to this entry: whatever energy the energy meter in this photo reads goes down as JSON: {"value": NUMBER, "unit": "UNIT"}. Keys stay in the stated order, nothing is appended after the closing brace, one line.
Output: {"value": 27.4, "unit": "kWh"}
